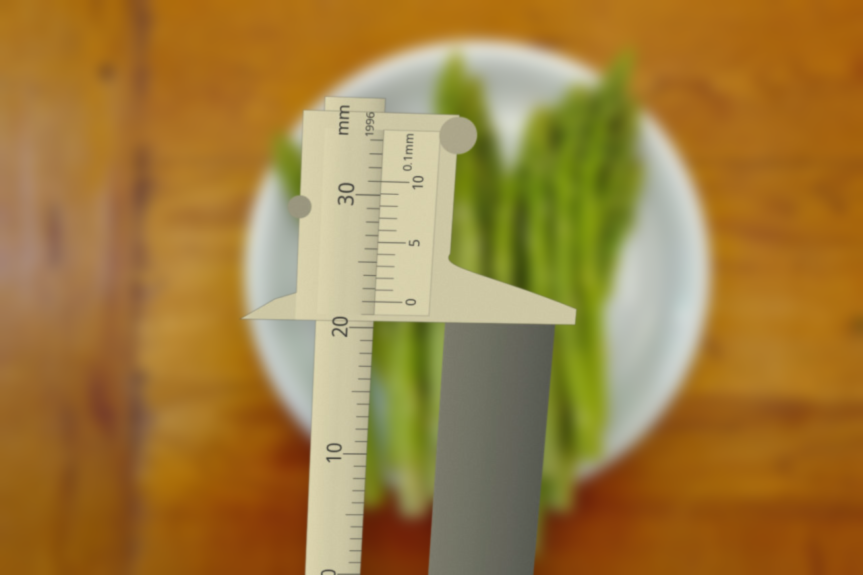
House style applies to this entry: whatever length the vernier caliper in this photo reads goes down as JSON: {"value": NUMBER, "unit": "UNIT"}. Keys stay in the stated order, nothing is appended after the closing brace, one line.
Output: {"value": 22.0, "unit": "mm"}
